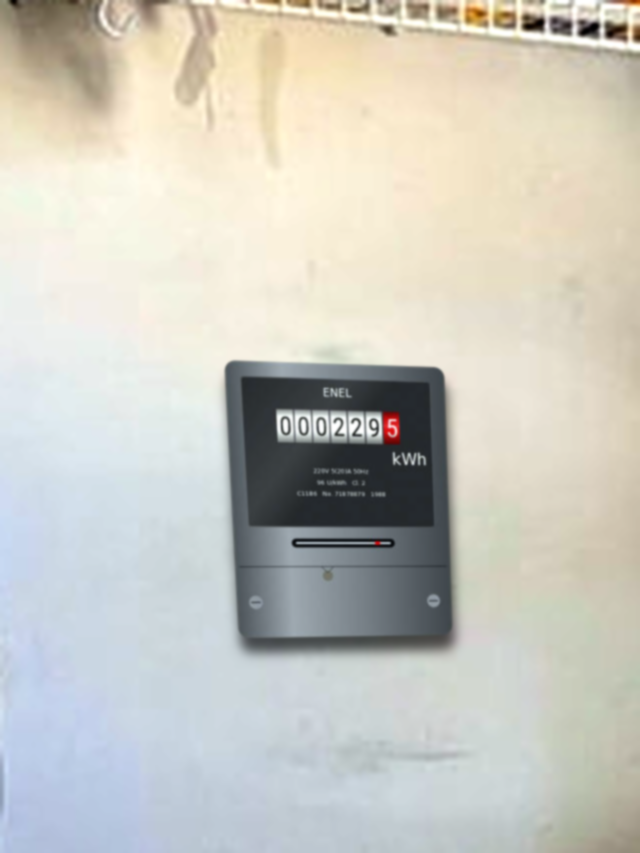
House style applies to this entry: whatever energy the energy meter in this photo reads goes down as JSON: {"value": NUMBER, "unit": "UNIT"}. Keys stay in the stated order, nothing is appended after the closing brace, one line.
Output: {"value": 229.5, "unit": "kWh"}
